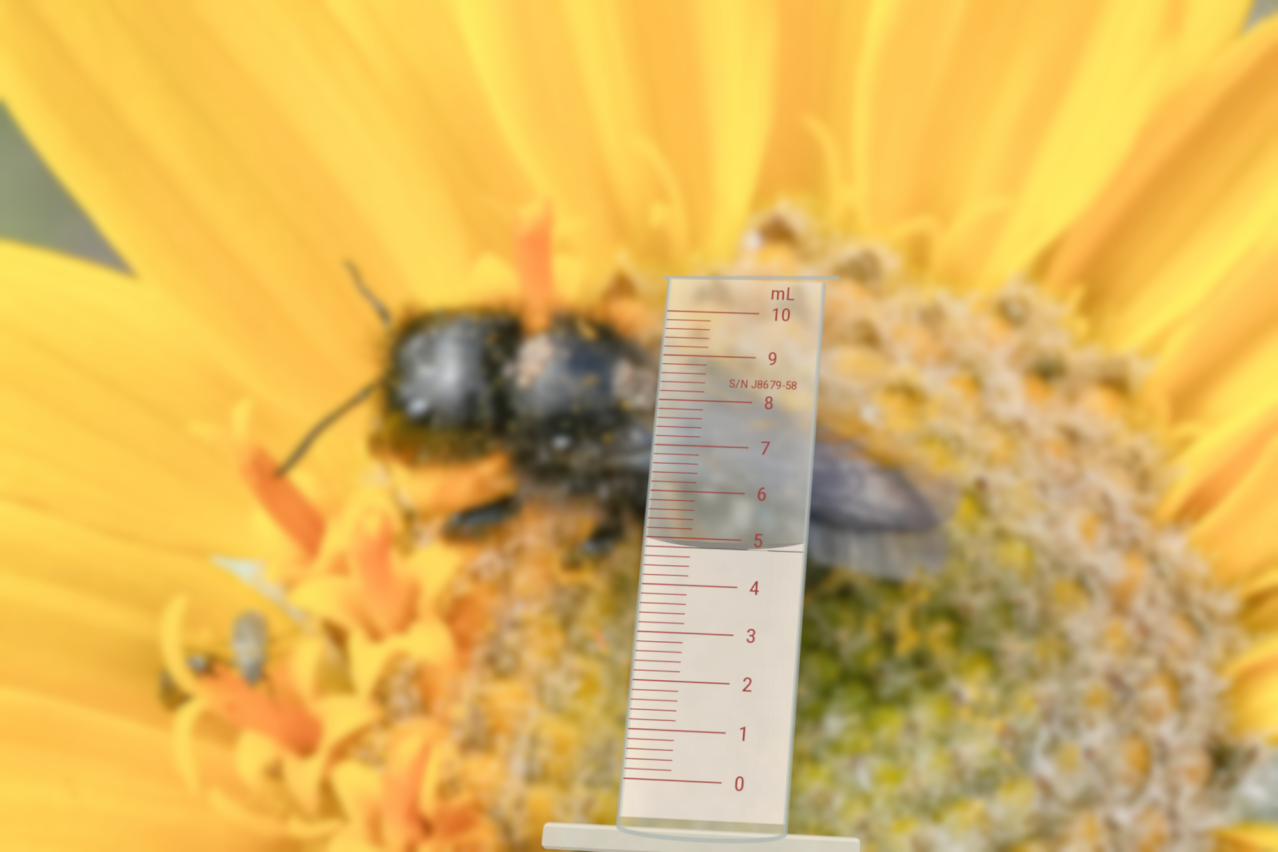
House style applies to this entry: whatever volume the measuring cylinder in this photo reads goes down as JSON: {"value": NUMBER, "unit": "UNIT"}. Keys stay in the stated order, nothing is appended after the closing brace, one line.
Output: {"value": 4.8, "unit": "mL"}
